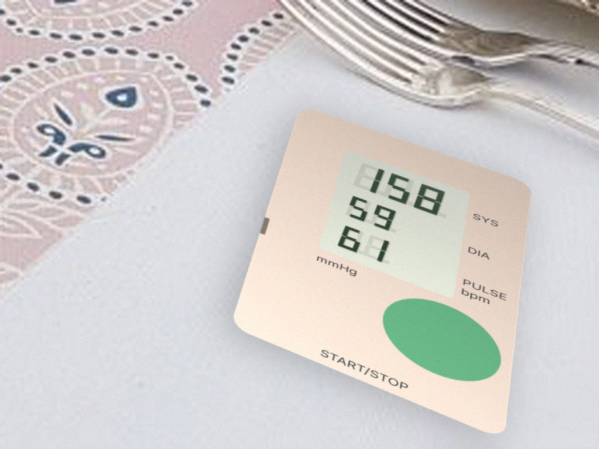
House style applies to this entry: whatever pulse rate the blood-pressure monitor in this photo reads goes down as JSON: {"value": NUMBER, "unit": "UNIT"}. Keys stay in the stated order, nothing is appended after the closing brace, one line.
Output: {"value": 61, "unit": "bpm"}
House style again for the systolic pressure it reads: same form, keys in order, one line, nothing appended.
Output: {"value": 158, "unit": "mmHg"}
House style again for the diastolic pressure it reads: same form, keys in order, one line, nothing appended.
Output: {"value": 59, "unit": "mmHg"}
